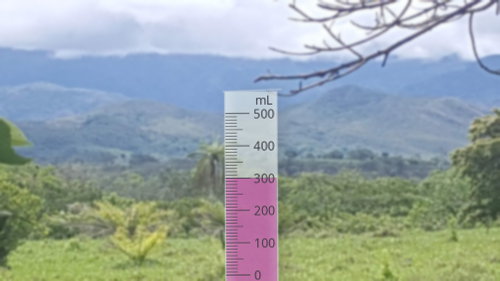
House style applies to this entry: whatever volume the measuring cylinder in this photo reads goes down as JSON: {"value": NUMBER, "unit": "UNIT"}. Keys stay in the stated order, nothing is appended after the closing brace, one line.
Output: {"value": 300, "unit": "mL"}
